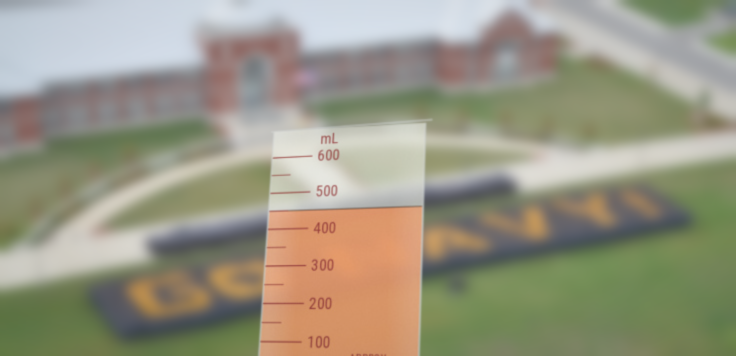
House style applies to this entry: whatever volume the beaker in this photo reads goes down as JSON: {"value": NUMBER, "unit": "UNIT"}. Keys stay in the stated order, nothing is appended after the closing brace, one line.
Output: {"value": 450, "unit": "mL"}
